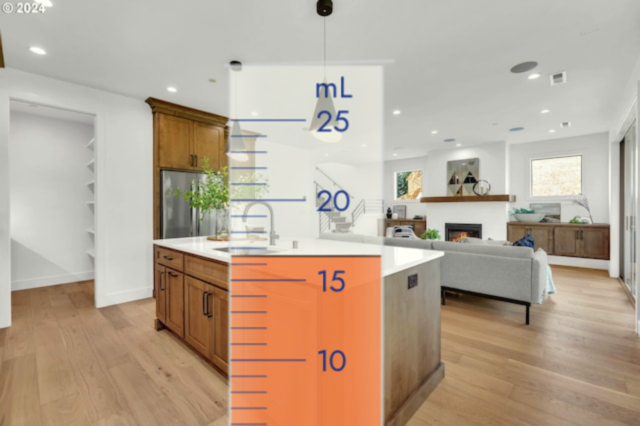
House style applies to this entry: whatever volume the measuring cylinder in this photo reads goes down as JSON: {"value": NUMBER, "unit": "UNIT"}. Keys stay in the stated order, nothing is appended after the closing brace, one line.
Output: {"value": 16.5, "unit": "mL"}
